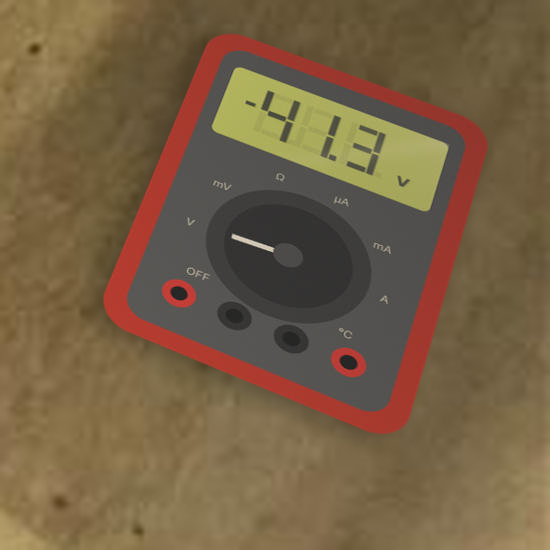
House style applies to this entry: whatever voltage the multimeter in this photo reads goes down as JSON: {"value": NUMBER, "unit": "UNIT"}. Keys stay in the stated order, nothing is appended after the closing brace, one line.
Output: {"value": -41.3, "unit": "V"}
